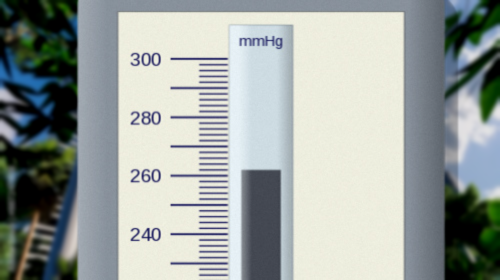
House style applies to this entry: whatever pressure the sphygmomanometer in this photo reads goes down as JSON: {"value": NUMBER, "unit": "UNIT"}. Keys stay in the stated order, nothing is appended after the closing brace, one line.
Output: {"value": 262, "unit": "mmHg"}
